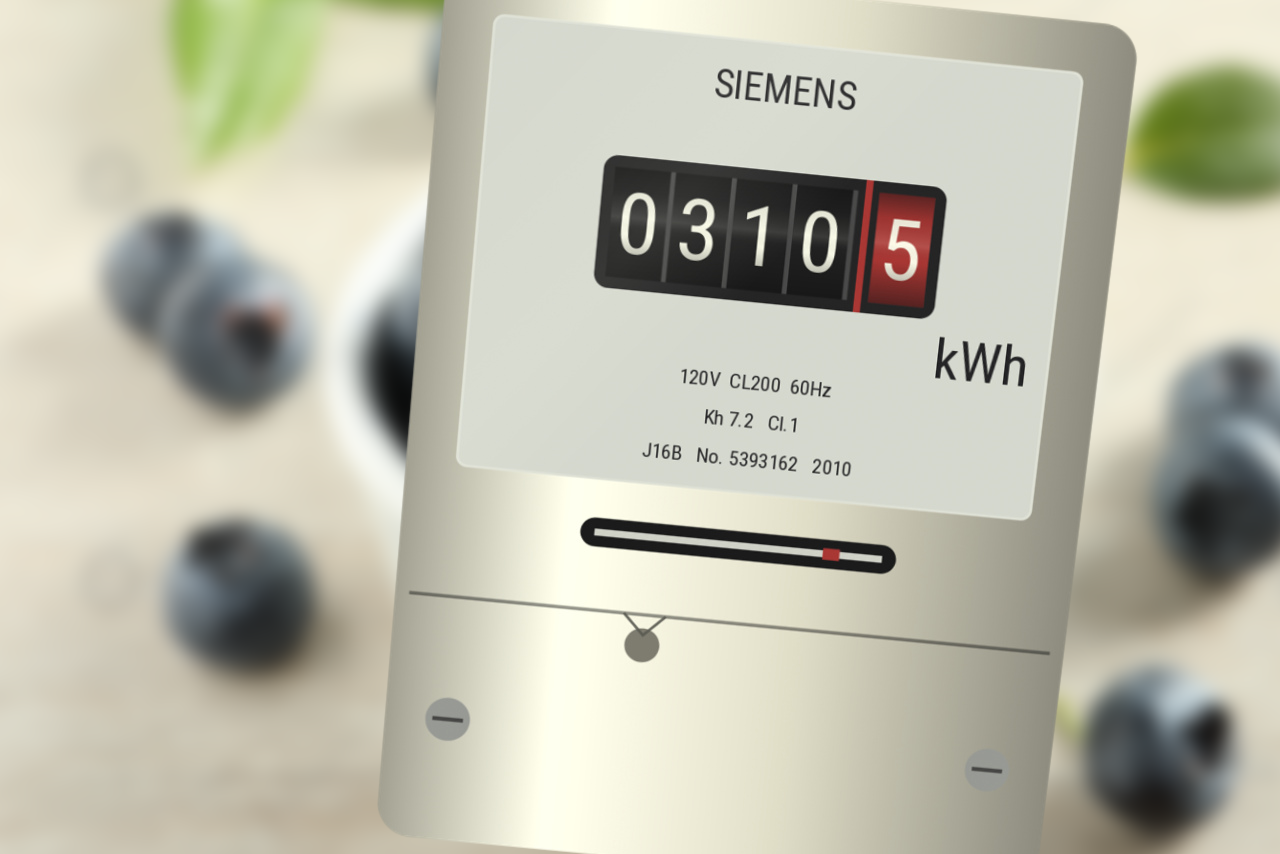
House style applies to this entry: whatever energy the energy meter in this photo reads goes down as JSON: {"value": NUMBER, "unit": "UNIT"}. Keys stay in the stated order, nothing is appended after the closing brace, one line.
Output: {"value": 310.5, "unit": "kWh"}
